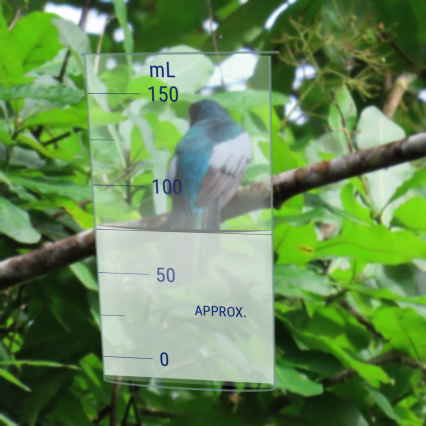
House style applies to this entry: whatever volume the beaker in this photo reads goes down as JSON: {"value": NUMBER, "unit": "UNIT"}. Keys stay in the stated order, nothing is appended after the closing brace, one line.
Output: {"value": 75, "unit": "mL"}
